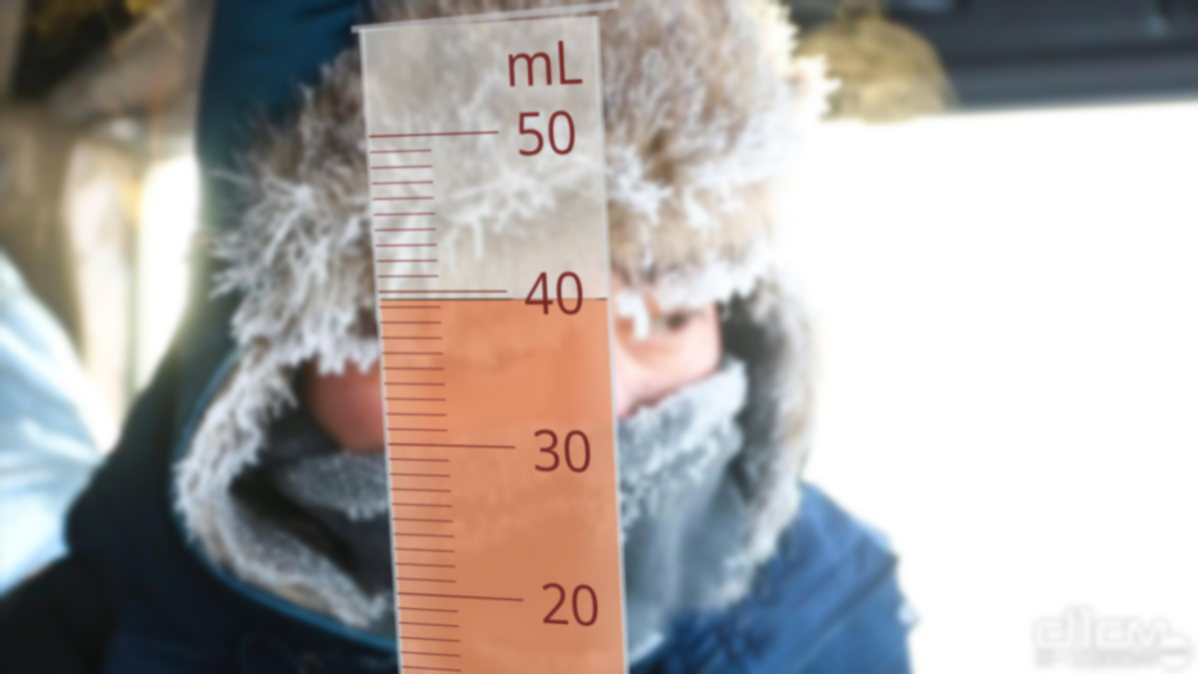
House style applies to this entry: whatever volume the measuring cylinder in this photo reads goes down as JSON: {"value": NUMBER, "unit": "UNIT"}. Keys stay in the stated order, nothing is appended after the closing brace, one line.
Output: {"value": 39.5, "unit": "mL"}
